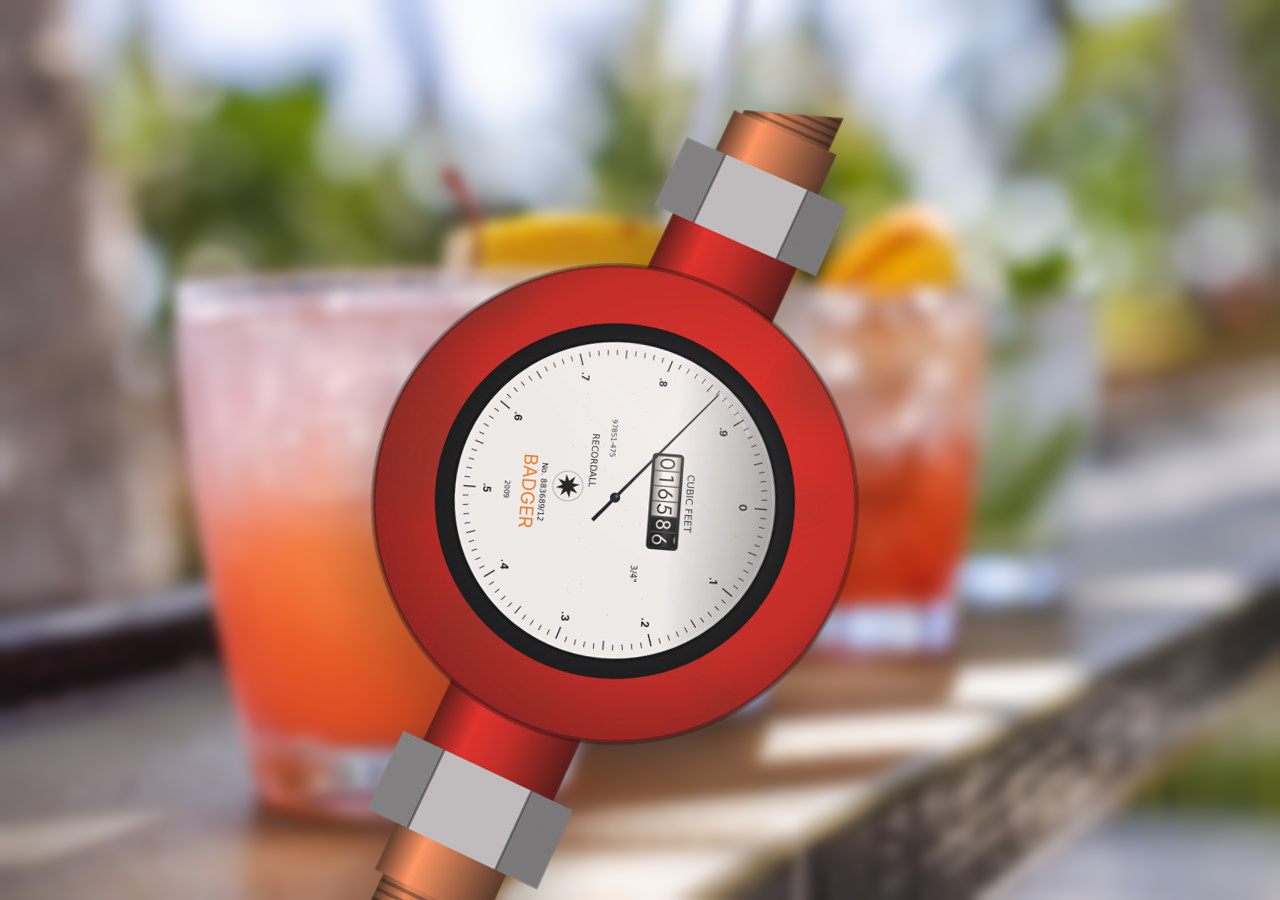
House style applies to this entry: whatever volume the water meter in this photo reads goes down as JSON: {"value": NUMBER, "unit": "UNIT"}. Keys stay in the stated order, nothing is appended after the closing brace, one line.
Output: {"value": 16585.86, "unit": "ft³"}
